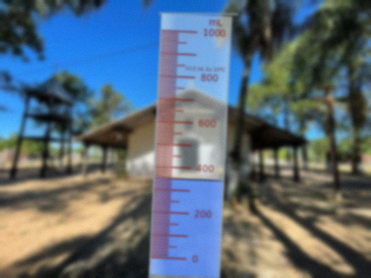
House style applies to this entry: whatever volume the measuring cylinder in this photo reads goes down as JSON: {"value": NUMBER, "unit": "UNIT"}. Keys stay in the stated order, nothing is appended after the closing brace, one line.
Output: {"value": 350, "unit": "mL"}
